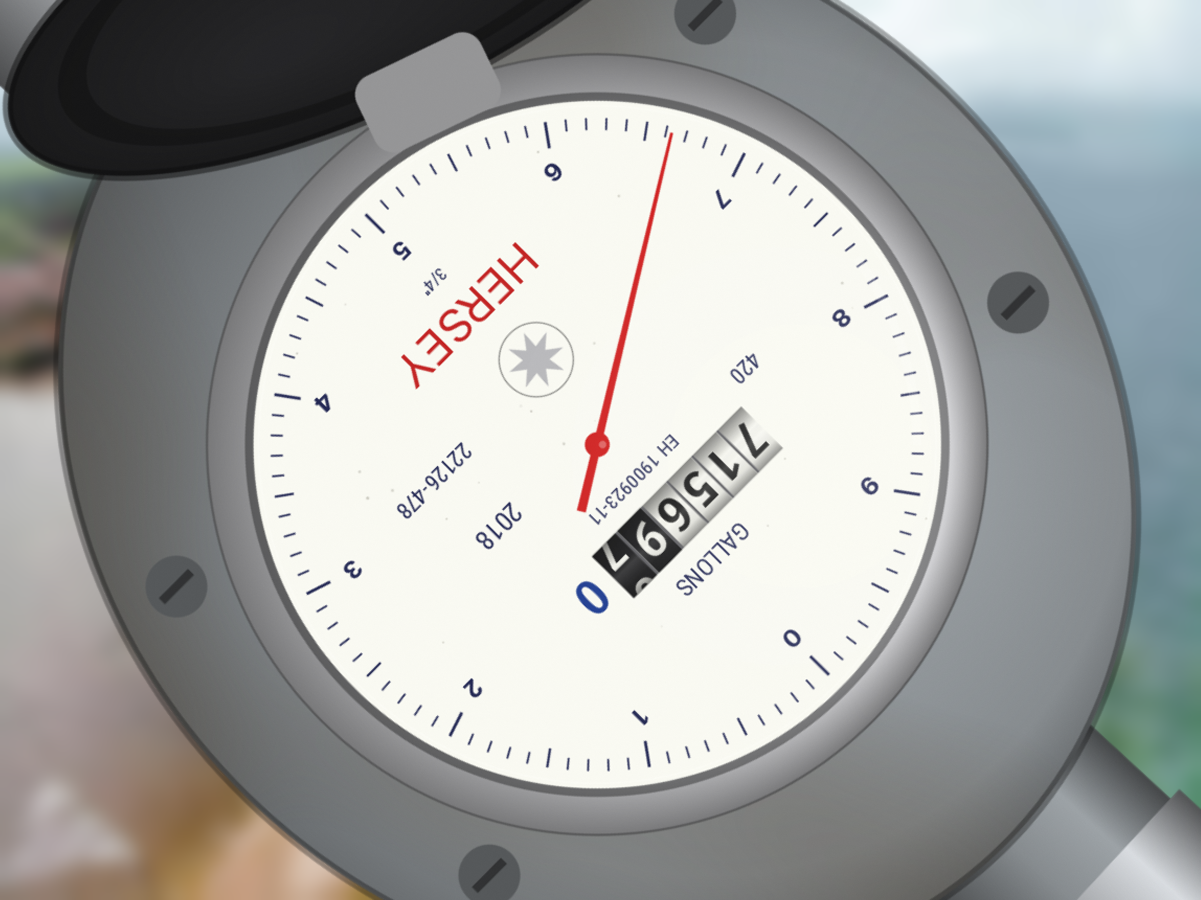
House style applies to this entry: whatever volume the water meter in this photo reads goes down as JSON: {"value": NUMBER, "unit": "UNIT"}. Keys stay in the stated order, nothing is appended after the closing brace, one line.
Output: {"value": 7156966.6, "unit": "gal"}
